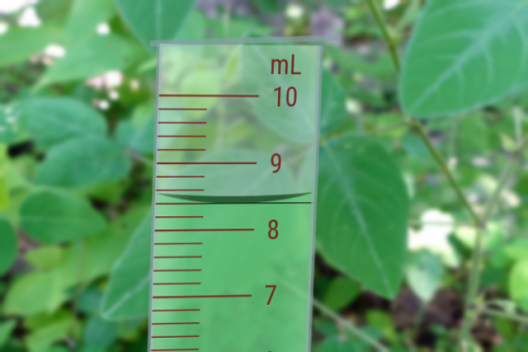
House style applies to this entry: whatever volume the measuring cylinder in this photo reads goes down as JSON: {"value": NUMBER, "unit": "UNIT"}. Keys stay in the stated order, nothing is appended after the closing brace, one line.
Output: {"value": 8.4, "unit": "mL"}
